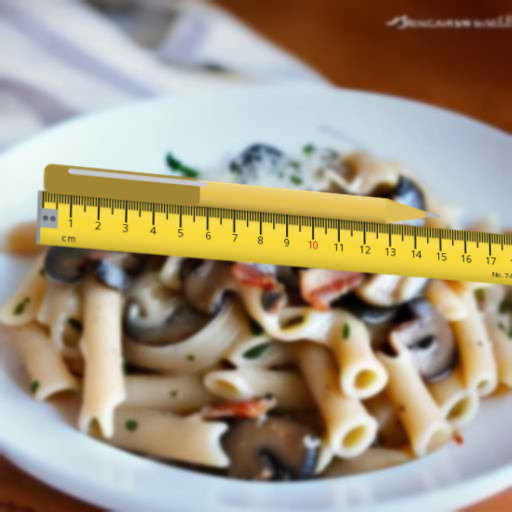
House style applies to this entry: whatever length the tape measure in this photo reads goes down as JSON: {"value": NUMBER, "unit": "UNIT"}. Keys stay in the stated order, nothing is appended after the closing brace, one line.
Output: {"value": 15, "unit": "cm"}
